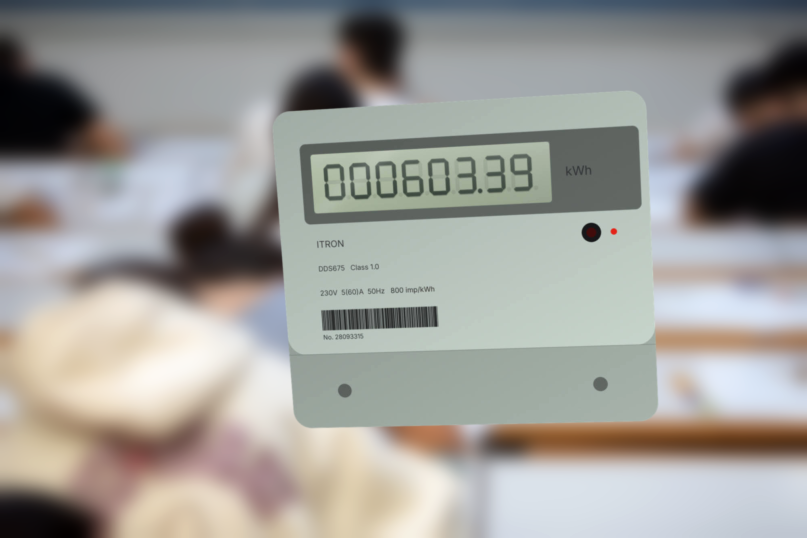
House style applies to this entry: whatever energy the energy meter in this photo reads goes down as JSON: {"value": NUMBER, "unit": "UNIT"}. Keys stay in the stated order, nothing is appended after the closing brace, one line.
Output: {"value": 603.39, "unit": "kWh"}
